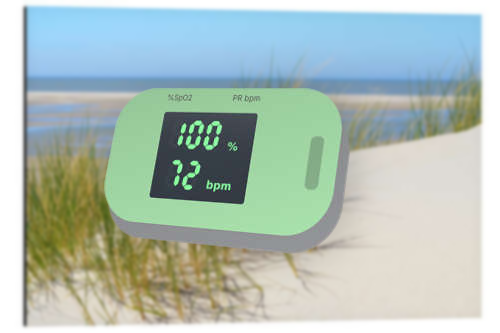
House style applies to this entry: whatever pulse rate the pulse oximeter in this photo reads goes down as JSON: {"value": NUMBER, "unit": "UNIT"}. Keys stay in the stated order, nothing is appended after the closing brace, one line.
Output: {"value": 72, "unit": "bpm"}
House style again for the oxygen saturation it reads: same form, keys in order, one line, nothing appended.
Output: {"value": 100, "unit": "%"}
